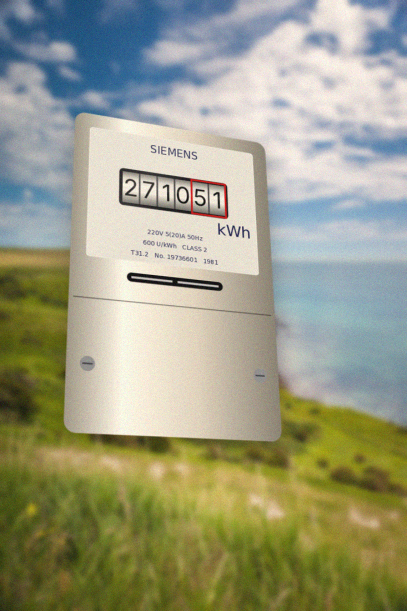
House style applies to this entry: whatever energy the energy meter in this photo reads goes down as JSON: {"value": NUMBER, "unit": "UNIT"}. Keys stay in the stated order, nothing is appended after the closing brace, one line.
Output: {"value": 2710.51, "unit": "kWh"}
